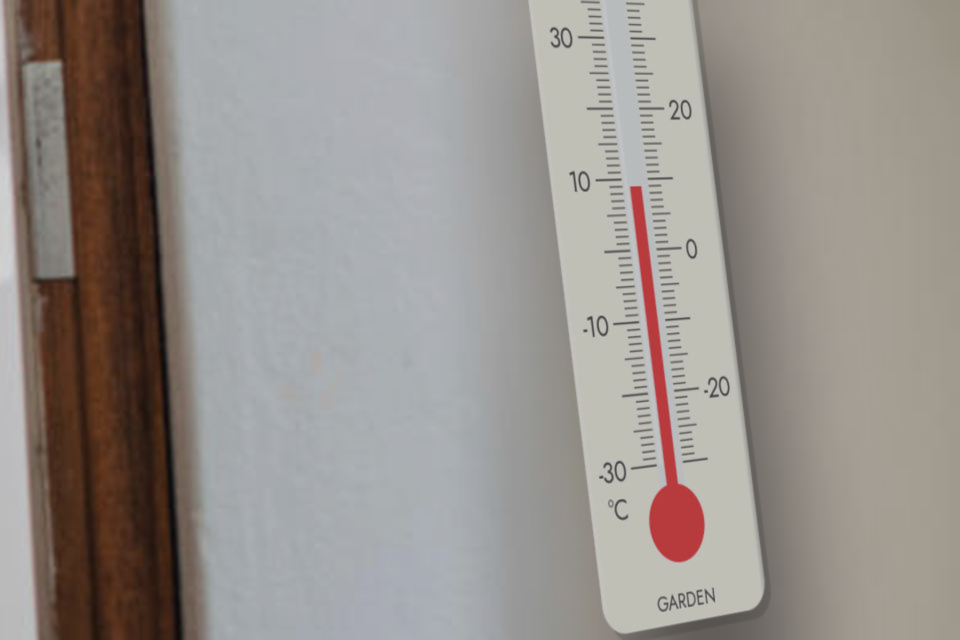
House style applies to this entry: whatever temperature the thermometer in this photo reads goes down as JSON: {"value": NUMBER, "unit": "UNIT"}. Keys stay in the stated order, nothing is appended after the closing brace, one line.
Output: {"value": 9, "unit": "°C"}
